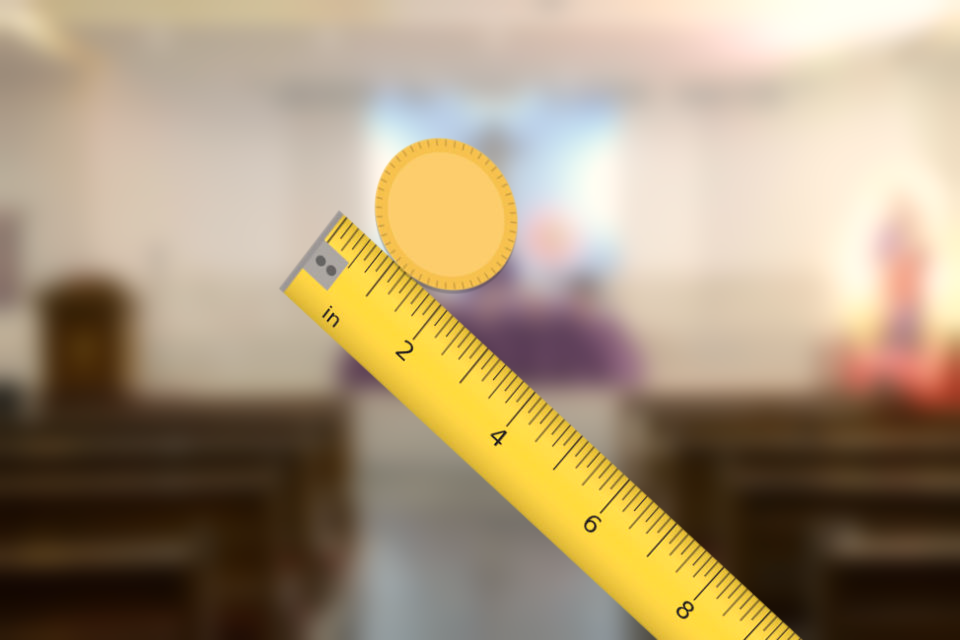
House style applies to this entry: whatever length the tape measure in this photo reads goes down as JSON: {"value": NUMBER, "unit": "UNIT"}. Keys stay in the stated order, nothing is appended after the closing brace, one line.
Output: {"value": 2.375, "unit": "in"}
